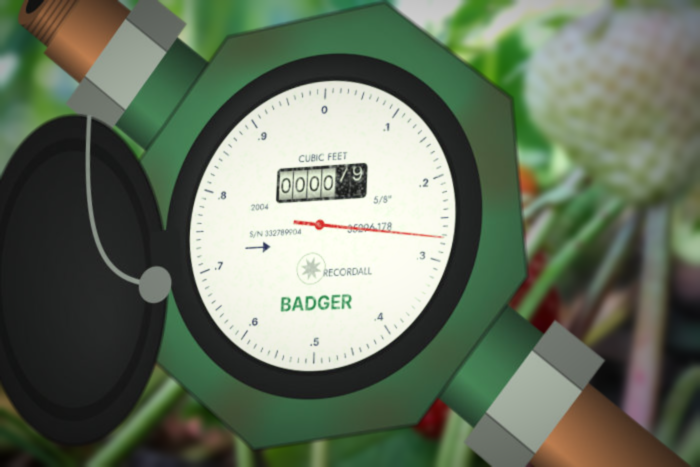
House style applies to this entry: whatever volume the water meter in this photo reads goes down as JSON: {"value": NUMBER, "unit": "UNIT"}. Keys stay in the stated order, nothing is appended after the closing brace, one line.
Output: {"value": 79.27, "unit": "ft³"}
